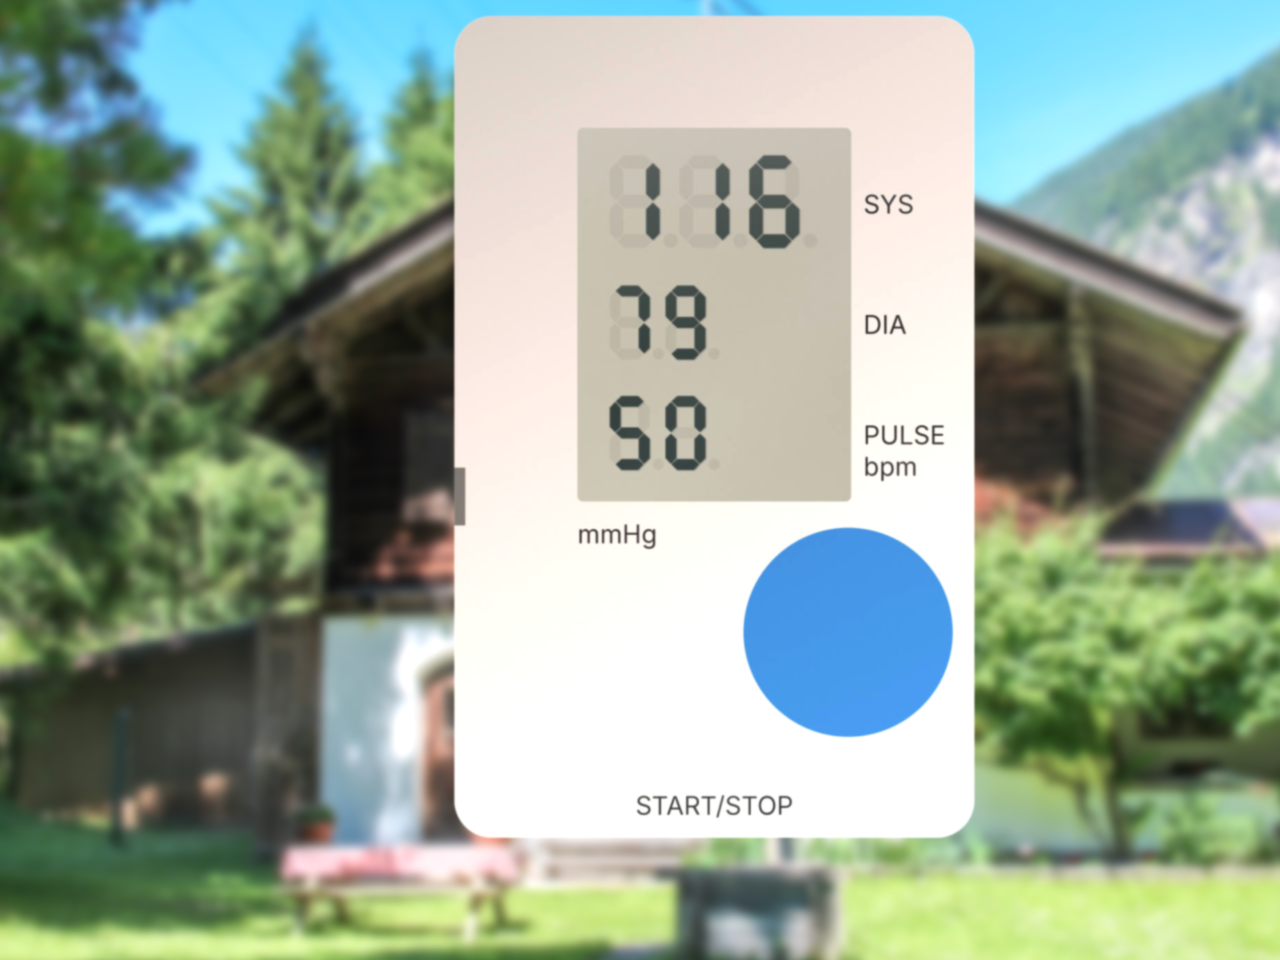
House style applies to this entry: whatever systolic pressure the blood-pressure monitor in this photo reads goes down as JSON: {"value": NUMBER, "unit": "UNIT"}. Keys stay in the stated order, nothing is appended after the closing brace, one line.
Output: {"value": 116, "unit": "mmHg"}
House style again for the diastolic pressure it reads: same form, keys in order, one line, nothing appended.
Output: {"value": 79, "unit": "mmHg"}
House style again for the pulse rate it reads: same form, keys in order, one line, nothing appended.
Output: {"value": 50, "unit": "bpm"}
